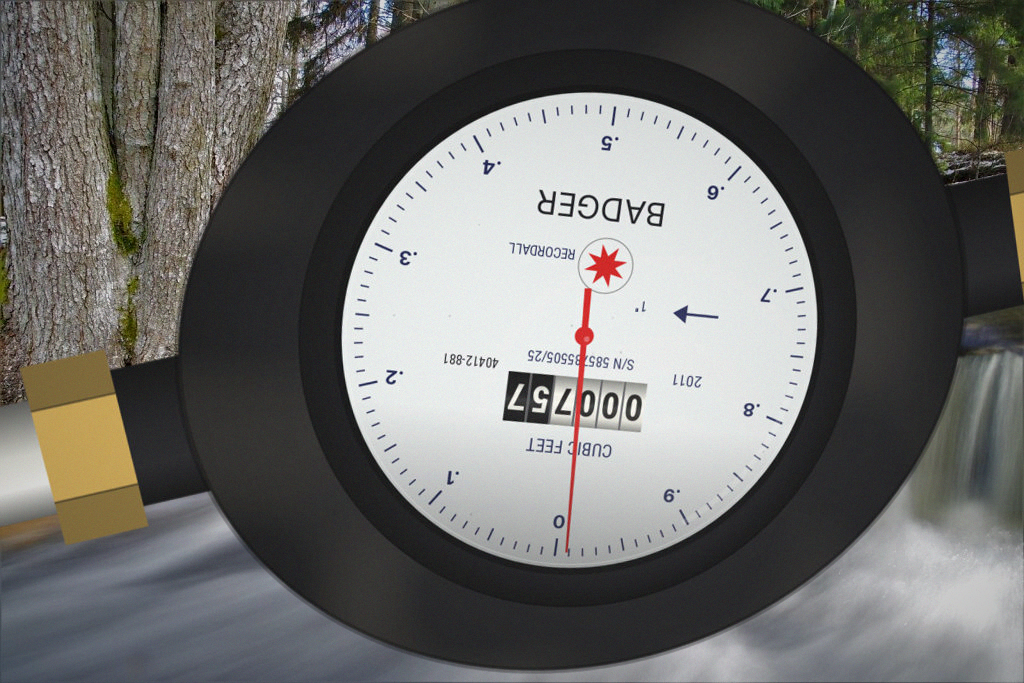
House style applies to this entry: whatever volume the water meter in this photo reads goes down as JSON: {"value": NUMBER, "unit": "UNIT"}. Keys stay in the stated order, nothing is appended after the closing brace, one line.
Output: {"value": 756.99, "unit": "ft³"}
